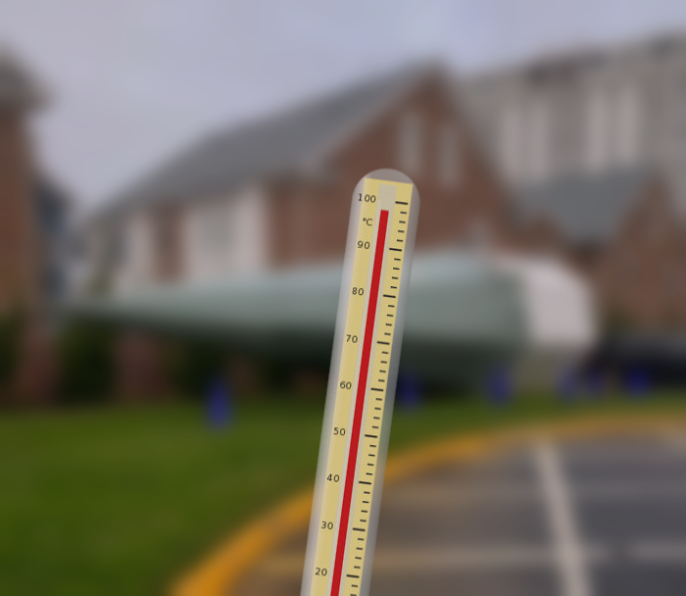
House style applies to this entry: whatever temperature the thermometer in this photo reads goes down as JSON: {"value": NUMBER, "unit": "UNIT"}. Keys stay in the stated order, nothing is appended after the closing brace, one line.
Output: {"value": 98, "unit": "°C"}
